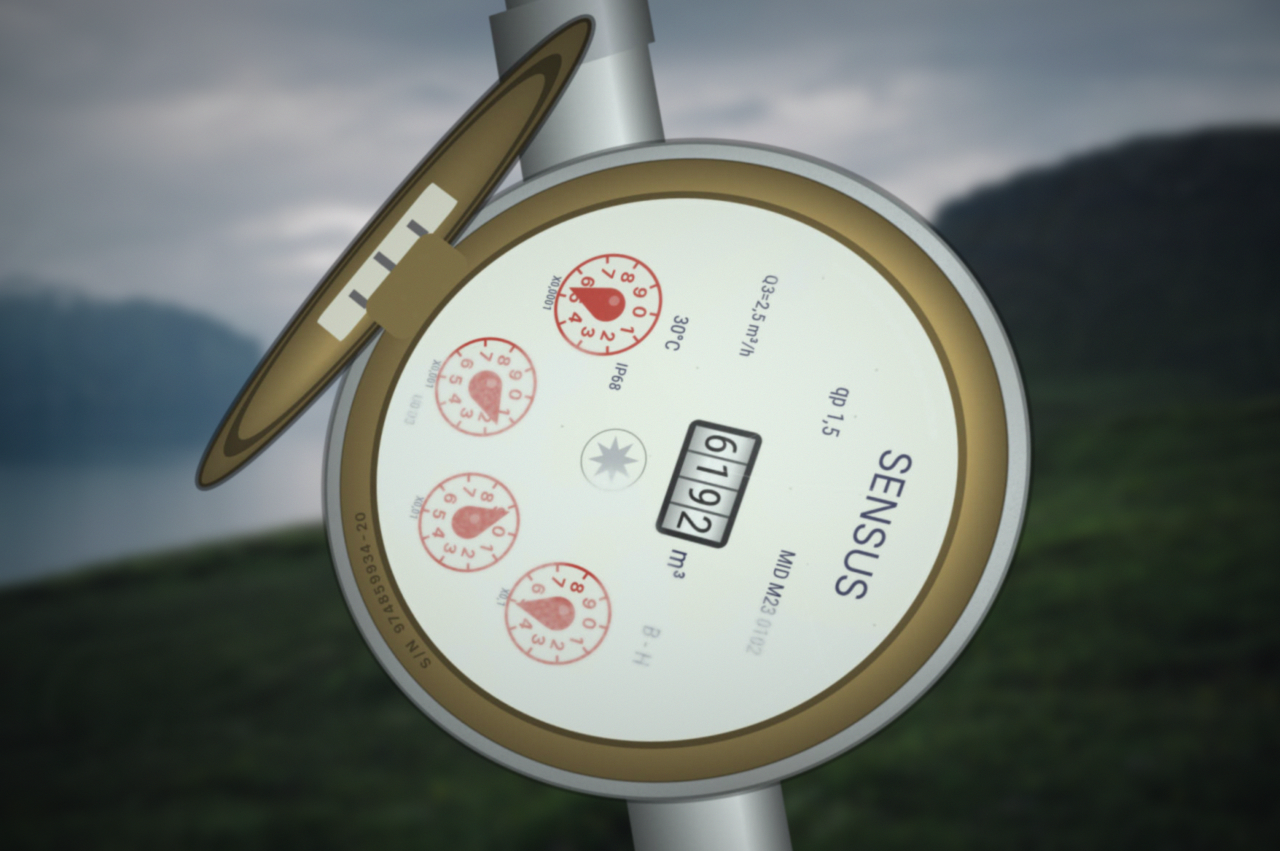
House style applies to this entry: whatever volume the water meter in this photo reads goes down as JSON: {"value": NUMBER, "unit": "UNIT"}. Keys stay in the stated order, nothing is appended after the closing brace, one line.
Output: {"value": 6192.4915, "unit": "m³"}
